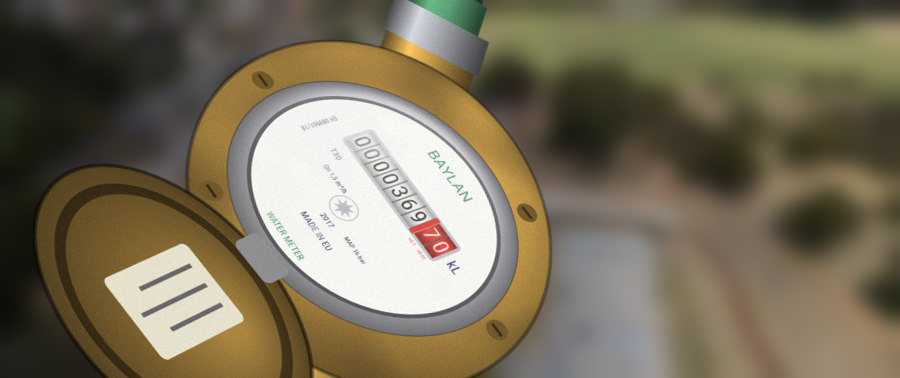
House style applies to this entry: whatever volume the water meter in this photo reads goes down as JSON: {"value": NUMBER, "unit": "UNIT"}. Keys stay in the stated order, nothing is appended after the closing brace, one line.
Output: {"value": 369.70, "unit": "kL"}
